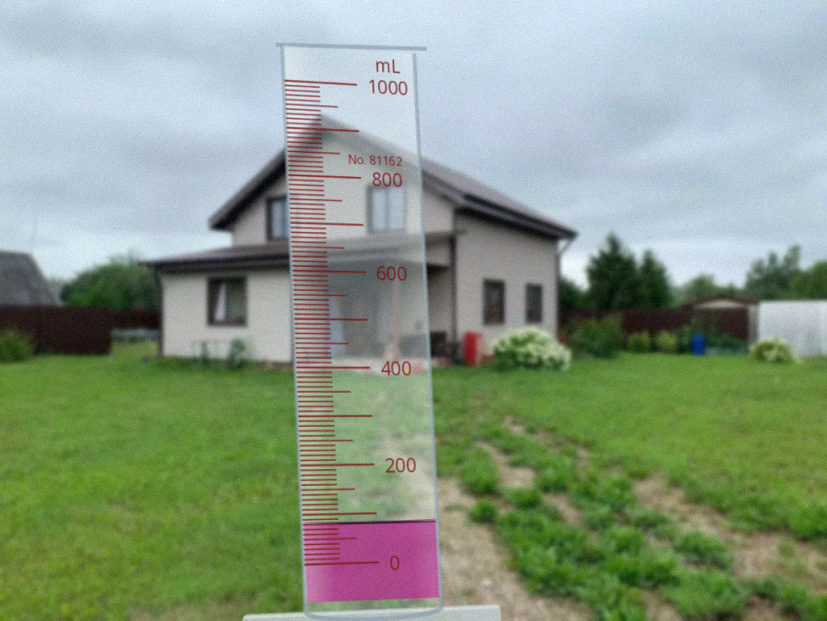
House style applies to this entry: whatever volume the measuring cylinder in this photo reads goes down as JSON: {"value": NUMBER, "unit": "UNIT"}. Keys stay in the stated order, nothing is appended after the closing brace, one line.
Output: {"value": 80, "unit": "mL"}
